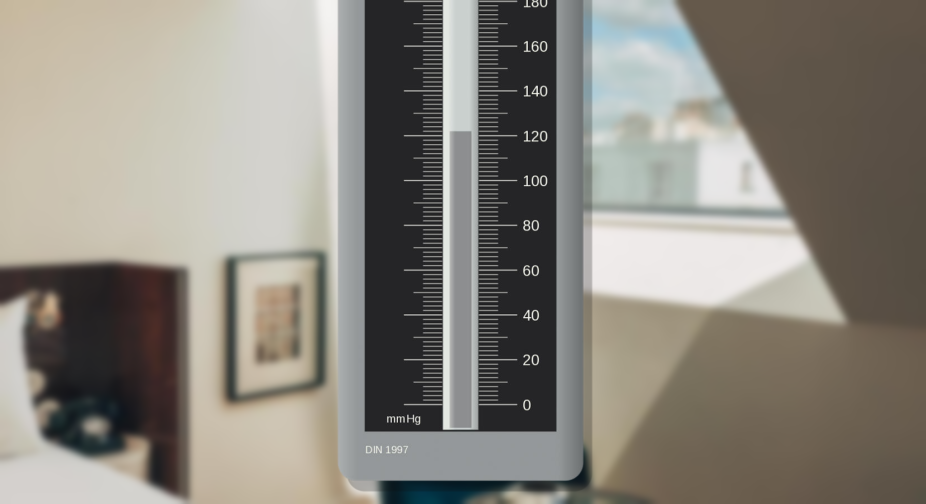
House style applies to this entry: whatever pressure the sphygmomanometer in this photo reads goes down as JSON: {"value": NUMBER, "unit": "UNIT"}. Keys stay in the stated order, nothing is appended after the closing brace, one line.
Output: {"value": 122, "unit": "mmHg"}
